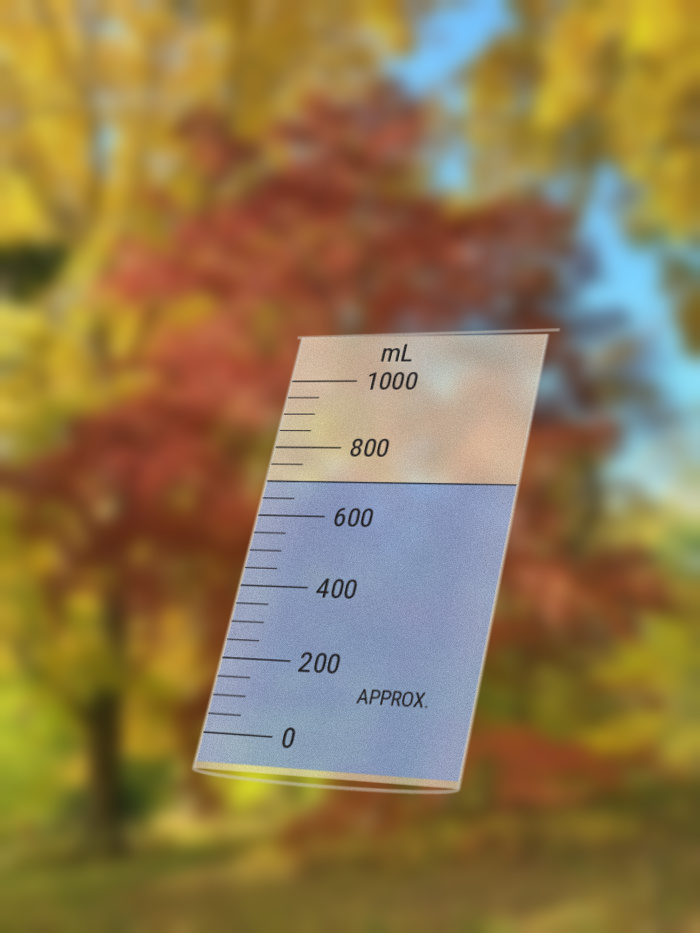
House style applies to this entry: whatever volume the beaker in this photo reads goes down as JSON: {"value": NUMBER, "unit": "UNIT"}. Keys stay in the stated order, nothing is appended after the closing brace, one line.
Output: {"value": 700, "unit": "mL"}
